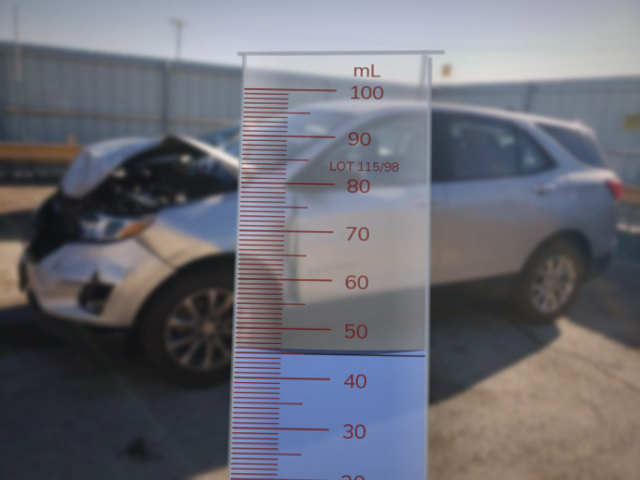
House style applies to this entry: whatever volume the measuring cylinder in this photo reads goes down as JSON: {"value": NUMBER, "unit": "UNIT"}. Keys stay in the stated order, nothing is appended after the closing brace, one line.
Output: {"value": 45, "unit": "mL"}
